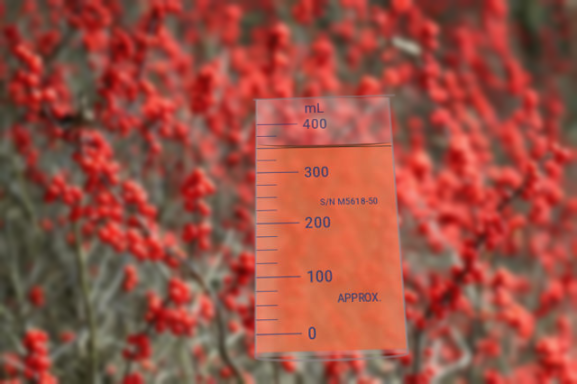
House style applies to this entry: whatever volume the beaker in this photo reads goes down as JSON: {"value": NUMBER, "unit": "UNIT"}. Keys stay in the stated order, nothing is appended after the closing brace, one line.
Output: {"value": 350, "unit": "mL"}
